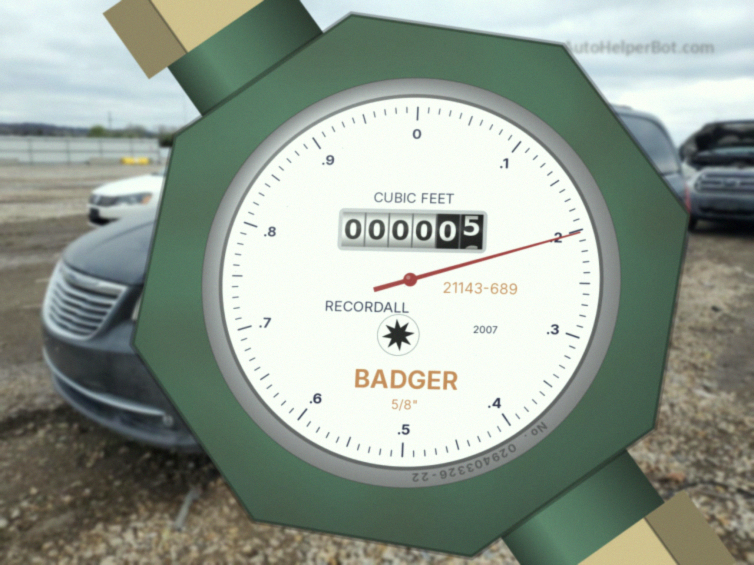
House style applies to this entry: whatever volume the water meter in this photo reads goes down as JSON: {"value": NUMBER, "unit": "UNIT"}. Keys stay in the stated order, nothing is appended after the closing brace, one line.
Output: {"value": 5.20, "unit": "ft³"}
